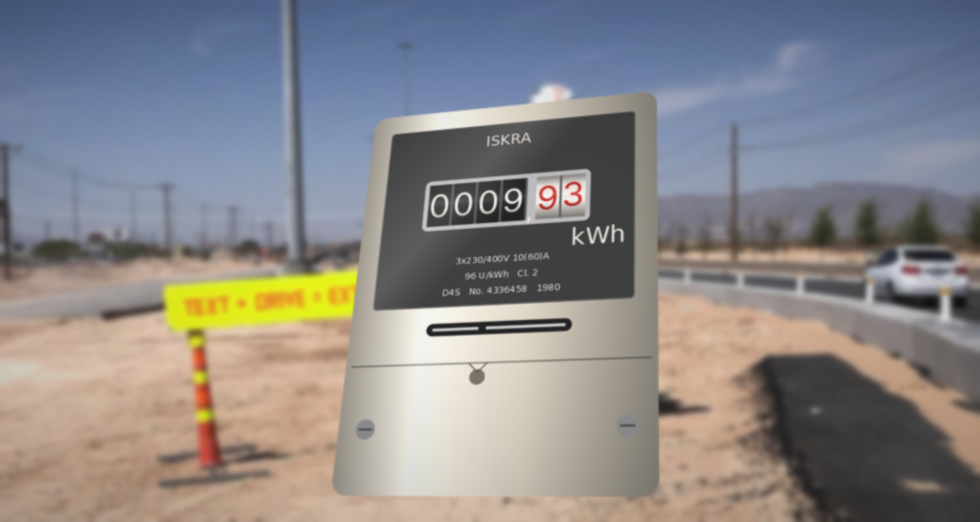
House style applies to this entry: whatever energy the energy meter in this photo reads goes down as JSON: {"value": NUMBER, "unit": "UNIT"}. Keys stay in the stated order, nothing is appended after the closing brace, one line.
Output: {"value": 9.93, "unit": "kWh"}
